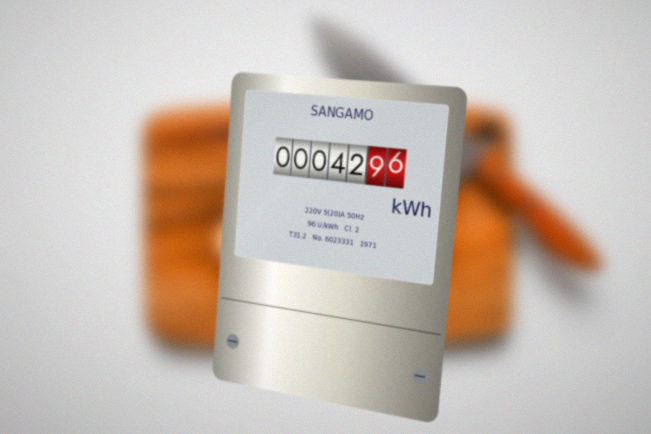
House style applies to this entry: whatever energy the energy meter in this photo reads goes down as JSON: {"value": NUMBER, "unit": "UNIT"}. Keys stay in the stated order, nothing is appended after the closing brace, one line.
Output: {"value": 42.96, "unit": "kWh"}
